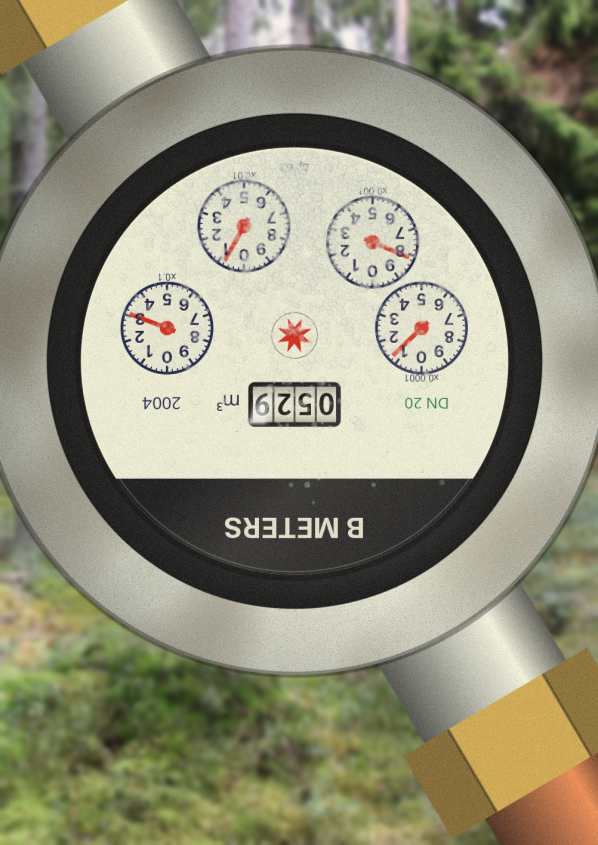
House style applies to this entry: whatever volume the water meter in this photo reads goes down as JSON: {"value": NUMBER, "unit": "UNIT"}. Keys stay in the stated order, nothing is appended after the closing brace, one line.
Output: {"value": 529.3081, "unit": "m³"}
